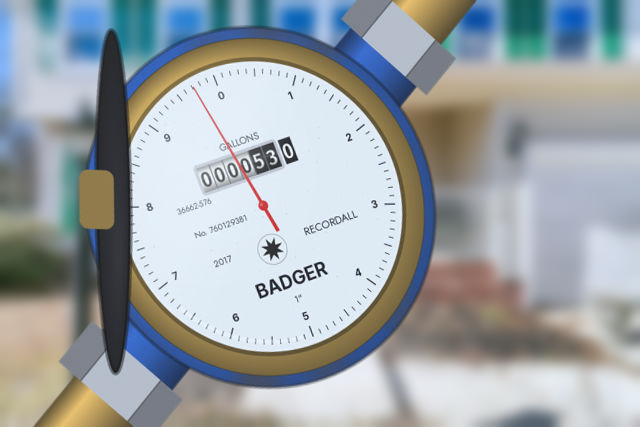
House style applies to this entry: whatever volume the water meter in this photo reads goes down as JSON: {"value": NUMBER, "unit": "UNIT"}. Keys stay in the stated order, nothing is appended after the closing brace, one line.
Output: {"value": 529.7, "unit": "gal"}
